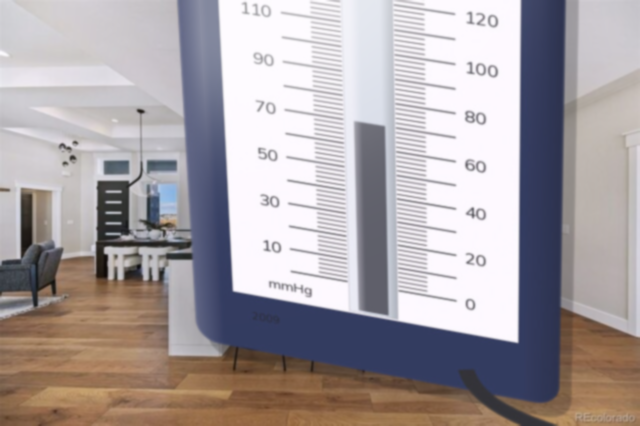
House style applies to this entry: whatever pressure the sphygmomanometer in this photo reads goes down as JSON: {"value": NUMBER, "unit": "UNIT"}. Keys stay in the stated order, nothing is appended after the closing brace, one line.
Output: {"value": 70, "unit": "mmHg"}
